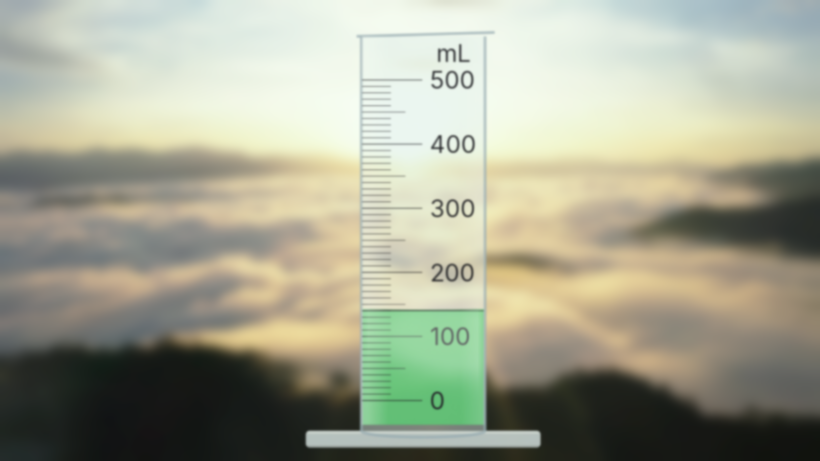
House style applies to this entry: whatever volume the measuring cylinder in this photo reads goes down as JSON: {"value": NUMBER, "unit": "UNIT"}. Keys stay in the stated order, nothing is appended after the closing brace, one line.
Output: {"value": 140, "unit": "mL"}
